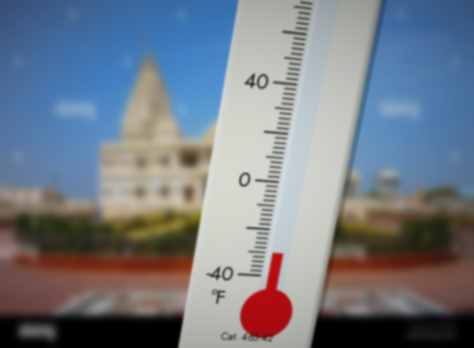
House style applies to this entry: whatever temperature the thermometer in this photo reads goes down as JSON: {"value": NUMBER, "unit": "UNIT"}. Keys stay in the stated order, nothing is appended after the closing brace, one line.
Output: {"value": -30, "unit": "°F"}
